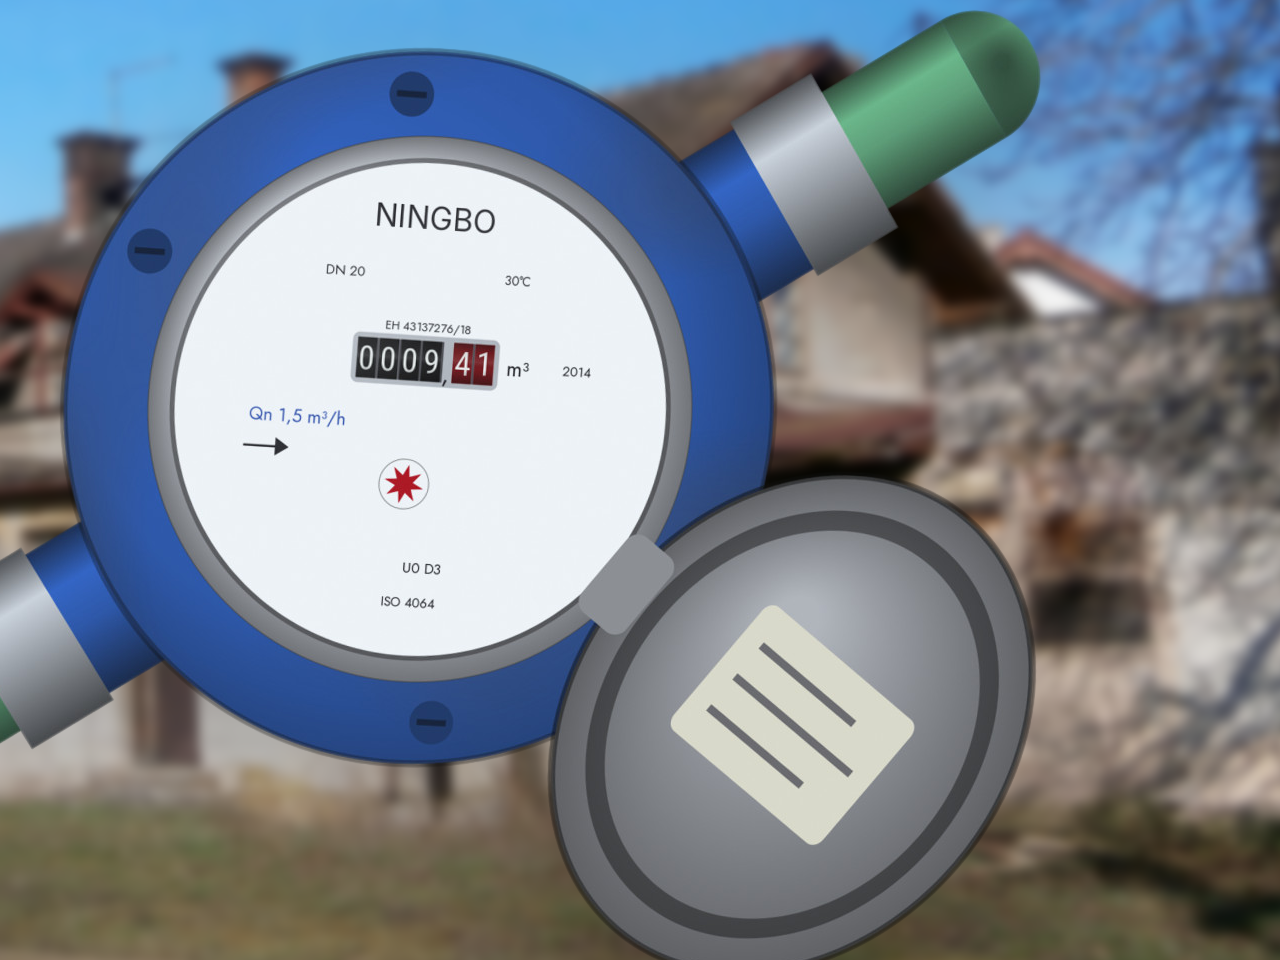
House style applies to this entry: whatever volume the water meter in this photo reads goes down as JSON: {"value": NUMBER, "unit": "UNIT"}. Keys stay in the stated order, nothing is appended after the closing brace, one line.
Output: {"value": 9.41, "unit": "m³"}
